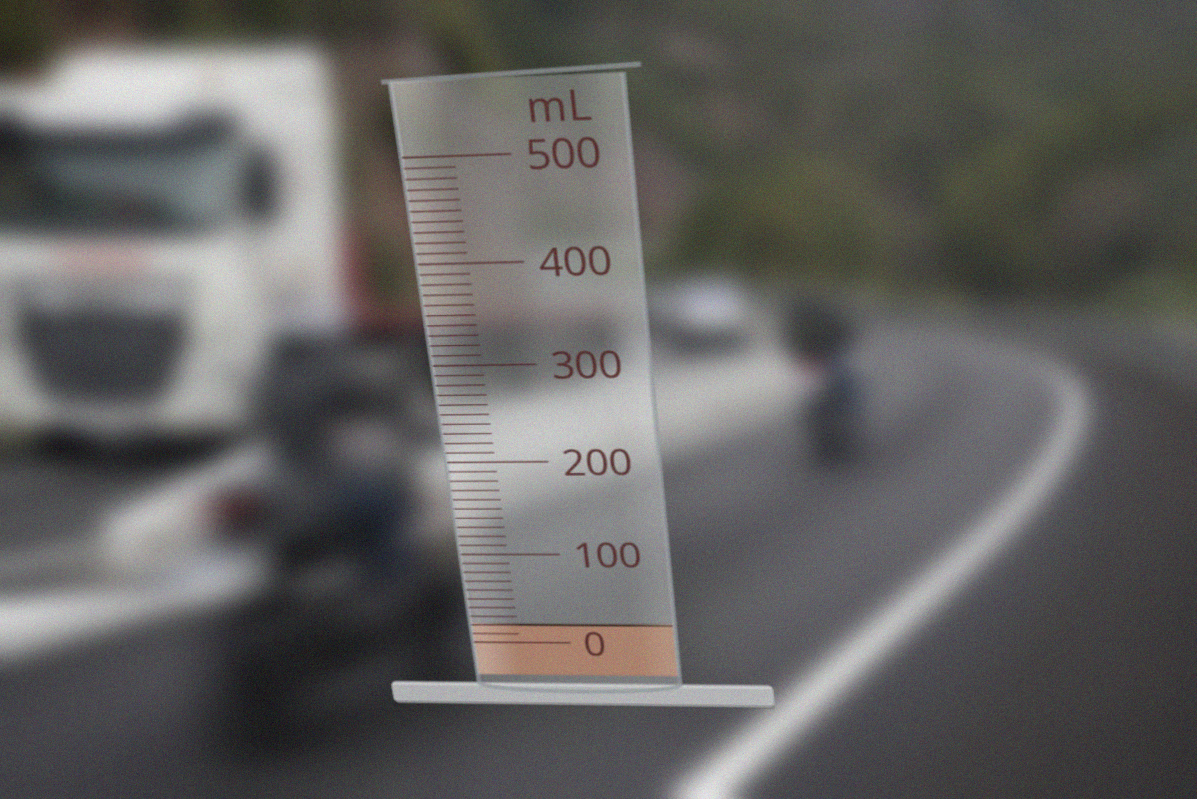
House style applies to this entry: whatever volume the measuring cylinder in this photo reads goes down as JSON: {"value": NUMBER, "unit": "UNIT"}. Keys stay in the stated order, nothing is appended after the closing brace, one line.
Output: {"value": 20, "unit": "mL"}
